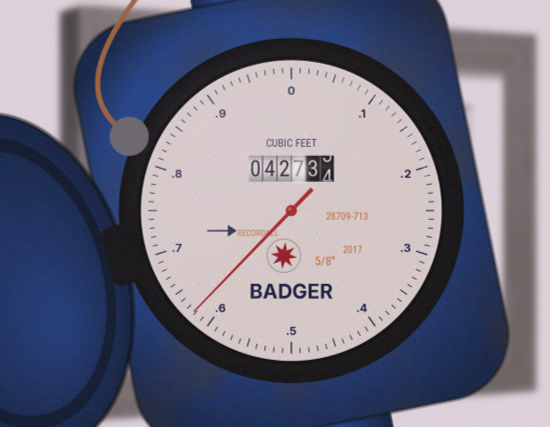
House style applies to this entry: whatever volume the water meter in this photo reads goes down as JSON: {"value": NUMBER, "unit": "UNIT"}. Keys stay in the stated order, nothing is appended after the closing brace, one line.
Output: {"value": 42733.62, "unit": "ft³"}
